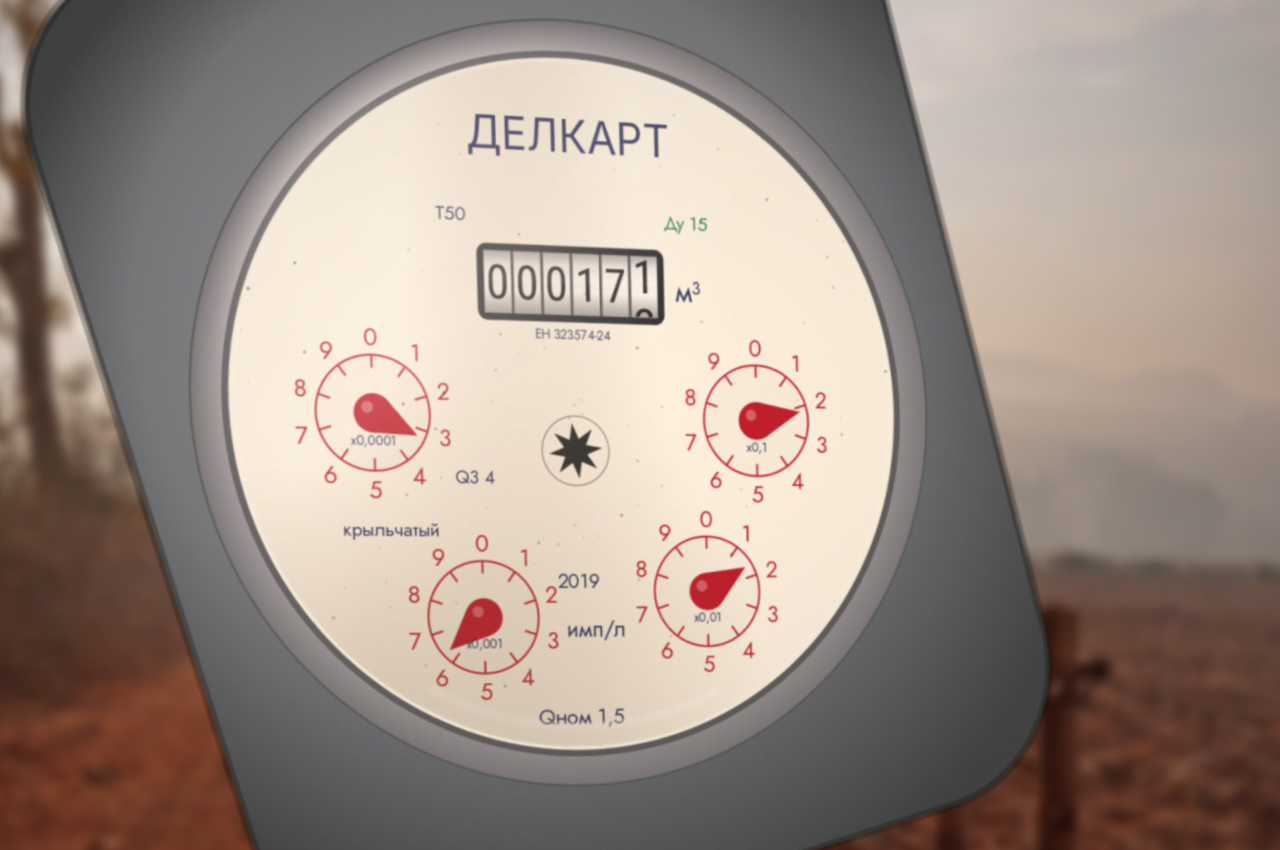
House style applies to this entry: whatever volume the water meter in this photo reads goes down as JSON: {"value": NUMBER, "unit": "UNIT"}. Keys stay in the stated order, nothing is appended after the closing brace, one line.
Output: {"value": 171.2163, "unit": "m³"}
